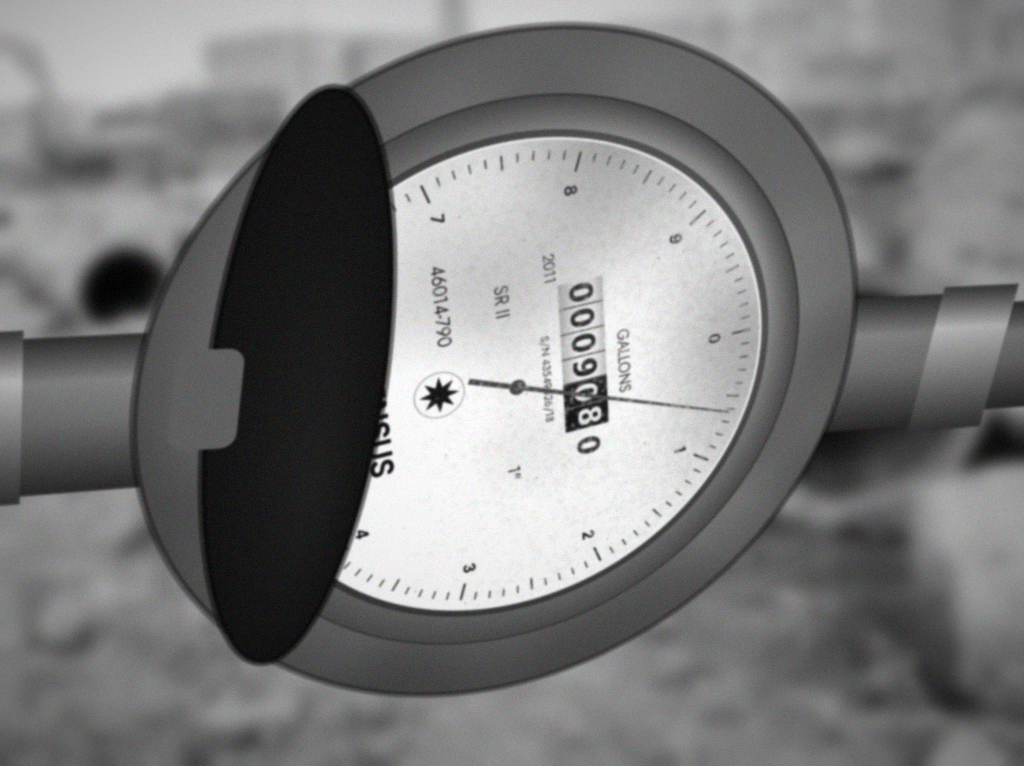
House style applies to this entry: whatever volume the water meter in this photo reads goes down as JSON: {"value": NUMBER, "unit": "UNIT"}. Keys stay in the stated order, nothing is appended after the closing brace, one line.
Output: {"value": 9080.6, "unit": "gal"}
